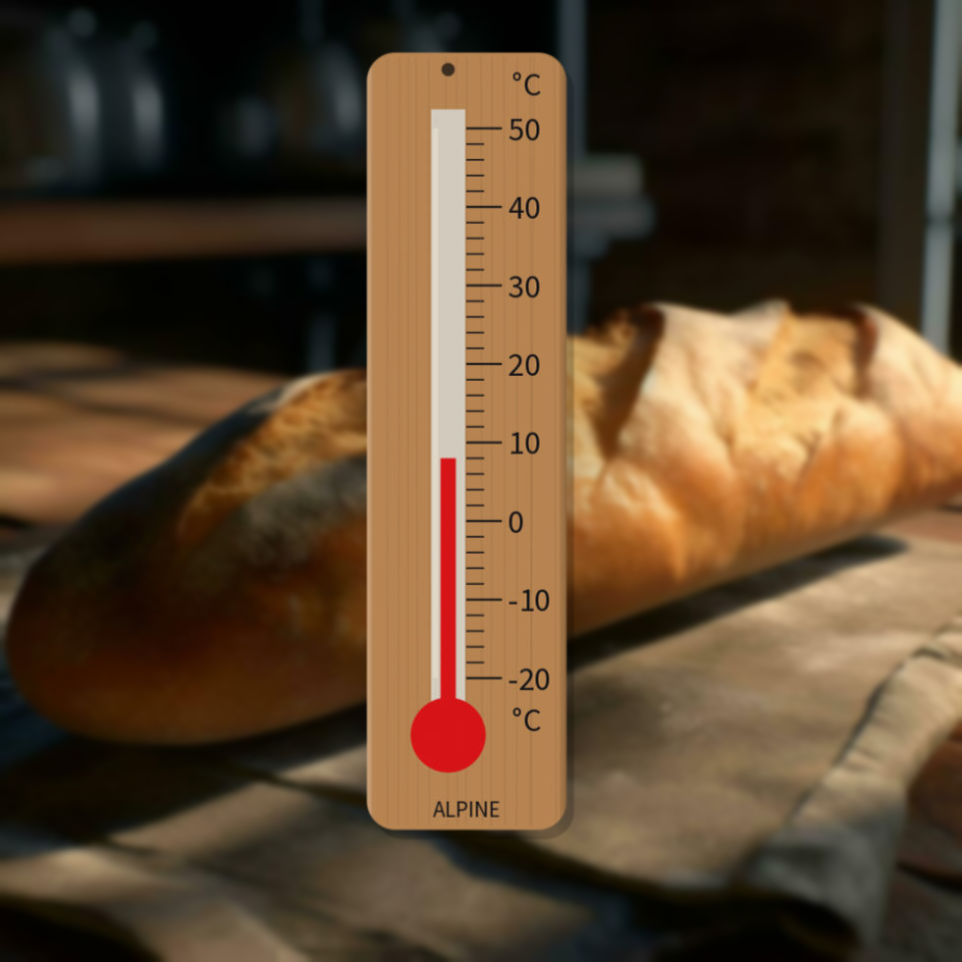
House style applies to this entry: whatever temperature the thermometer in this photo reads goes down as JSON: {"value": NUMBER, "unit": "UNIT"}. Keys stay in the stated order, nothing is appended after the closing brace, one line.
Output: {"value": 8, "unit": "°C"}
